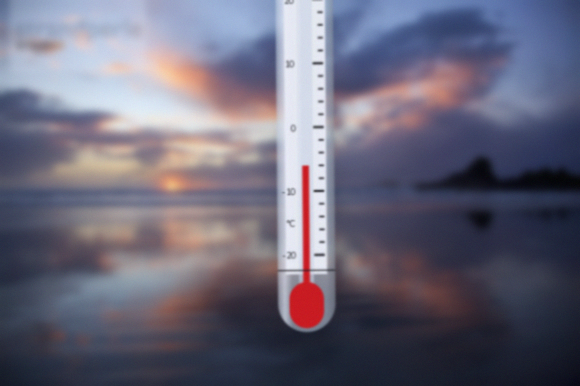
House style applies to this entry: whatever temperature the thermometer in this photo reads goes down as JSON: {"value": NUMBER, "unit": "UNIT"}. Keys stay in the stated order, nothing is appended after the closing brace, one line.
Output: {"value": -6, "unit": "°C"}
